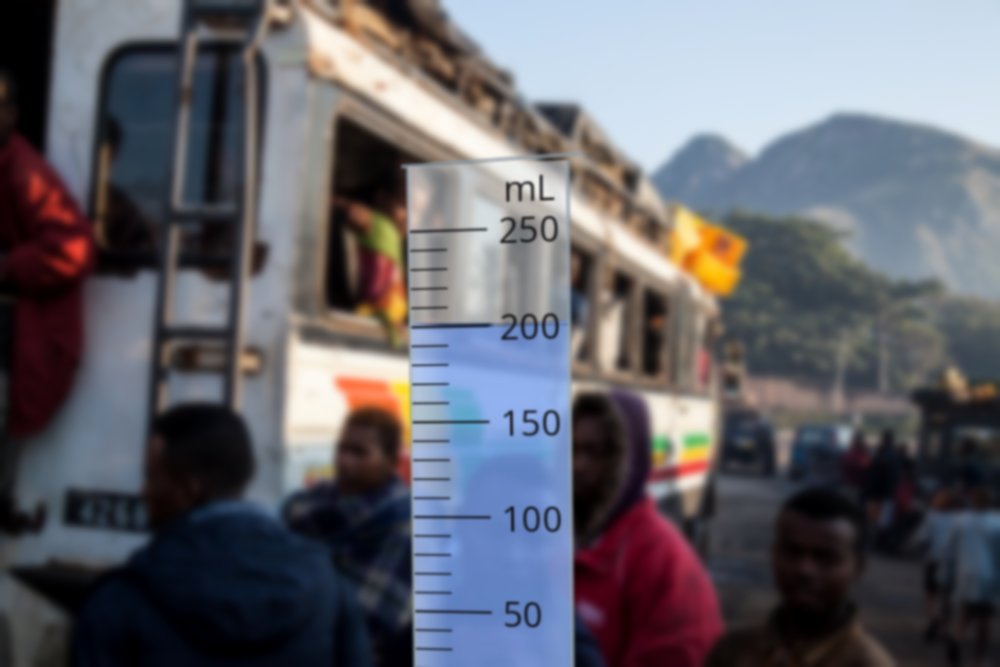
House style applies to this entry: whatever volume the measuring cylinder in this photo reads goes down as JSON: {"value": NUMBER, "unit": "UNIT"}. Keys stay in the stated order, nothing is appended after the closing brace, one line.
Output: {"value": 200, "unit": "mL"}
